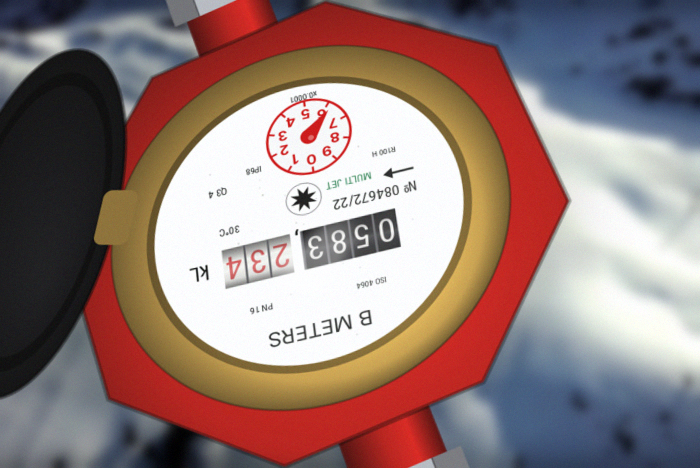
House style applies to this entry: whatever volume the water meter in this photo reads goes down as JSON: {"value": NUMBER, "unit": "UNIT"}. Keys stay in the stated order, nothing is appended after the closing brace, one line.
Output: {"value": 583.2346, "unit": "kL"}
